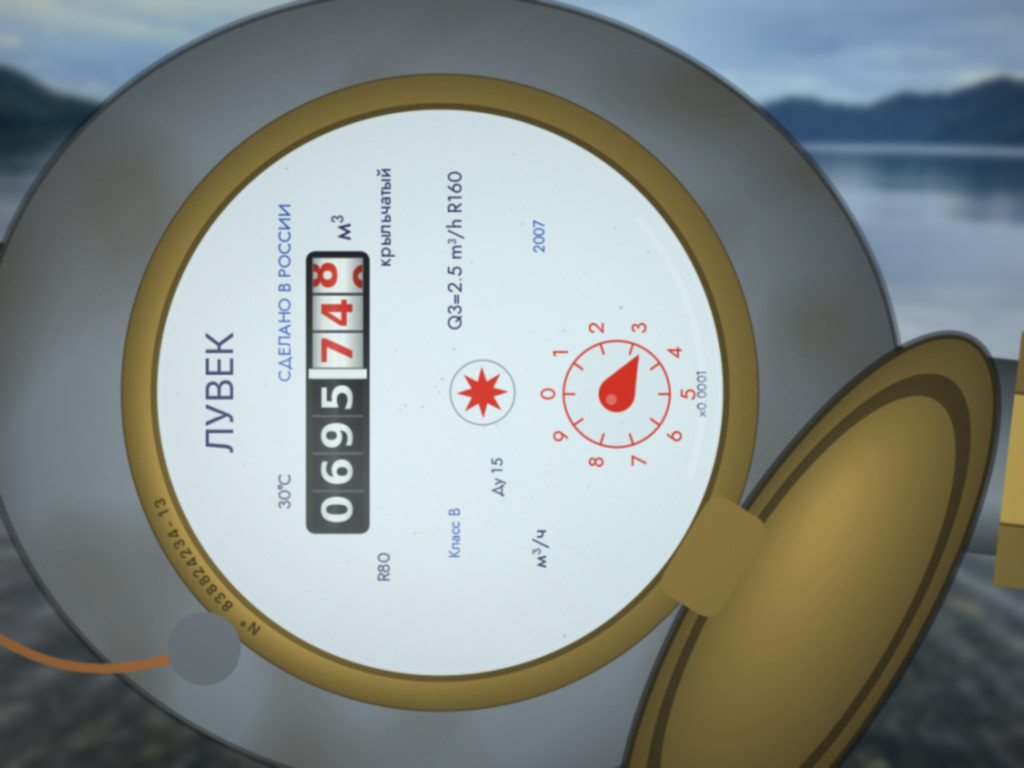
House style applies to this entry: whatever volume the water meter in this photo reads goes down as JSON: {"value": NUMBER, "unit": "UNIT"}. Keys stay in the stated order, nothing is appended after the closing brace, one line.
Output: {"value": 695.7483, "unit": "m³"}
